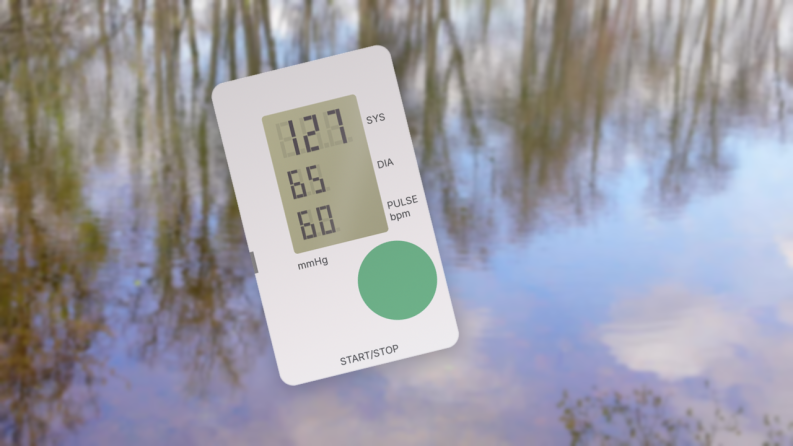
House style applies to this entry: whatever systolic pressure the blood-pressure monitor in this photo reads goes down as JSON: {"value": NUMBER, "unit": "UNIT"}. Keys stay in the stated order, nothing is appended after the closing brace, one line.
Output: {"value": 127, "unit": "mmHg"}
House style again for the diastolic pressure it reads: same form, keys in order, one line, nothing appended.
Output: {"value": 65, "unit": "mmHg"}
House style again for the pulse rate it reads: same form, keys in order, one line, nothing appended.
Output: {"value": 60, "unit": "bpm"}
